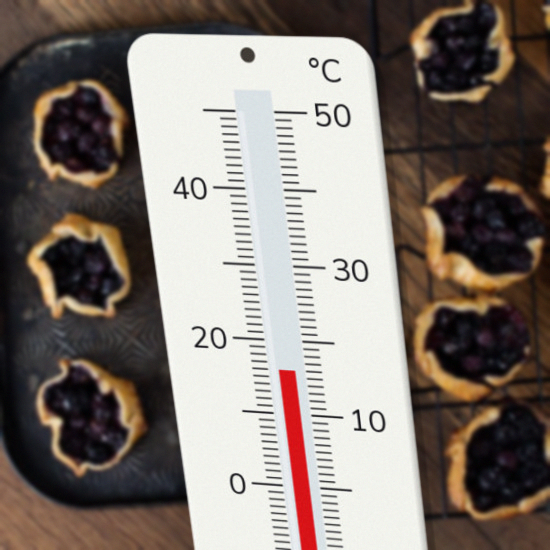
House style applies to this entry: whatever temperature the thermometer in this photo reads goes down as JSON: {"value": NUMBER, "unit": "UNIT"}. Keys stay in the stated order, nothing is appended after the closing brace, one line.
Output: {"value": 16, "unit": "°C"}
